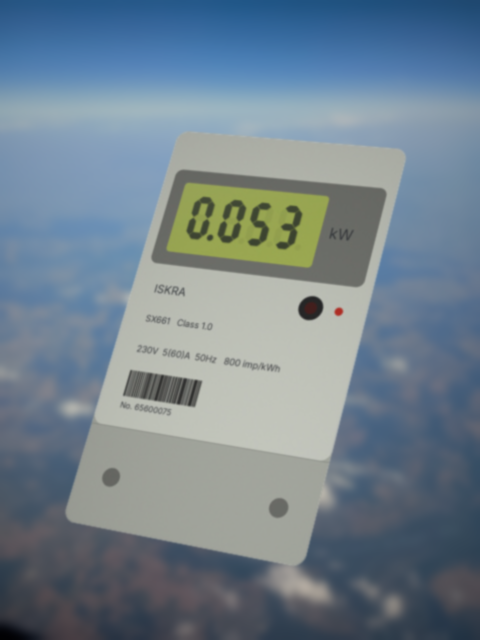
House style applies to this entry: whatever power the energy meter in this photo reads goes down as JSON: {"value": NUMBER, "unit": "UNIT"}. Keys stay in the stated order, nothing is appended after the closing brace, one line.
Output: {"value": 0.053, "unit": "kW"}
